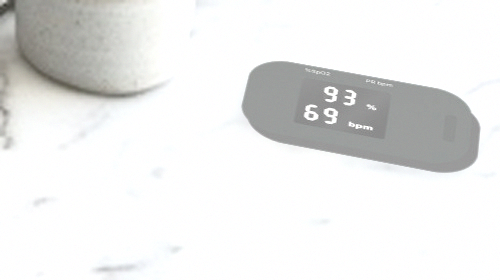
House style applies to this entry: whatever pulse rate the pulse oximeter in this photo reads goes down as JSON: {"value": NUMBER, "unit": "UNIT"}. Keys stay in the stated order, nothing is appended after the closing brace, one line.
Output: {"value": 69, "unit": "bpm"}
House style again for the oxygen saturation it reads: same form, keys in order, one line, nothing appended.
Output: {"value": 93, "unit": "%"}
